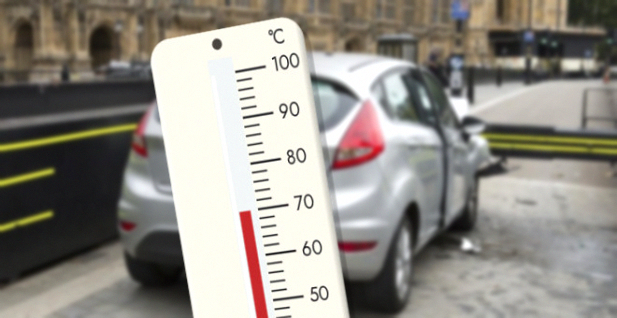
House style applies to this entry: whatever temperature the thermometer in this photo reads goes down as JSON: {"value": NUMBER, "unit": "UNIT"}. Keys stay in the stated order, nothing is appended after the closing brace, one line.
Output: {"value": 70, "unit": "°C"}
